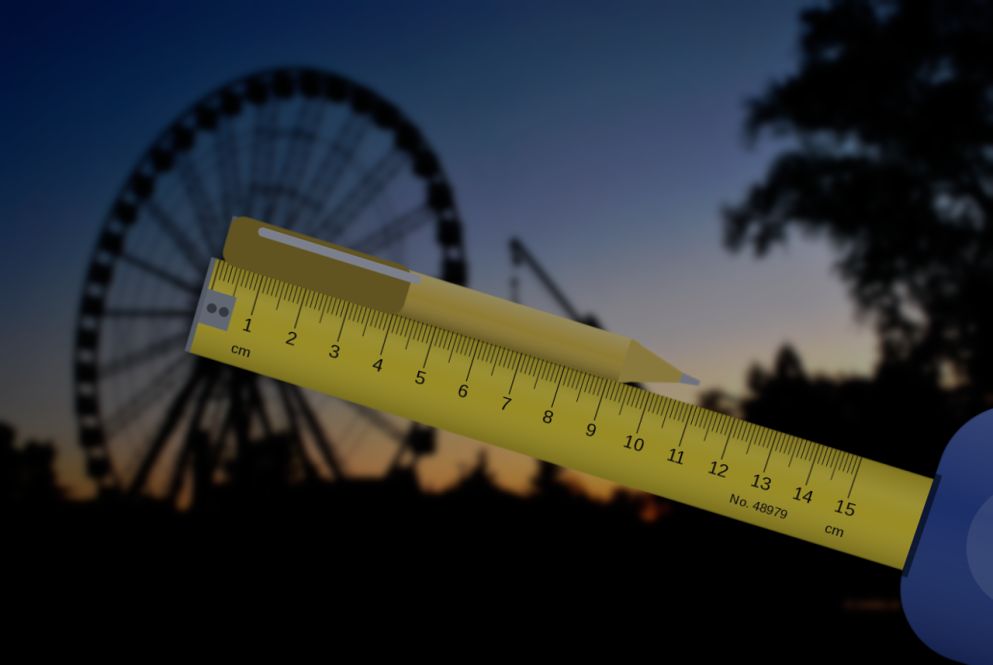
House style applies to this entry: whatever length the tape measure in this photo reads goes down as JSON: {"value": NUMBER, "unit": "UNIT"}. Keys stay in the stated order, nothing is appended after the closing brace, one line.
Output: {"value": 11, "unit": "cm"}
